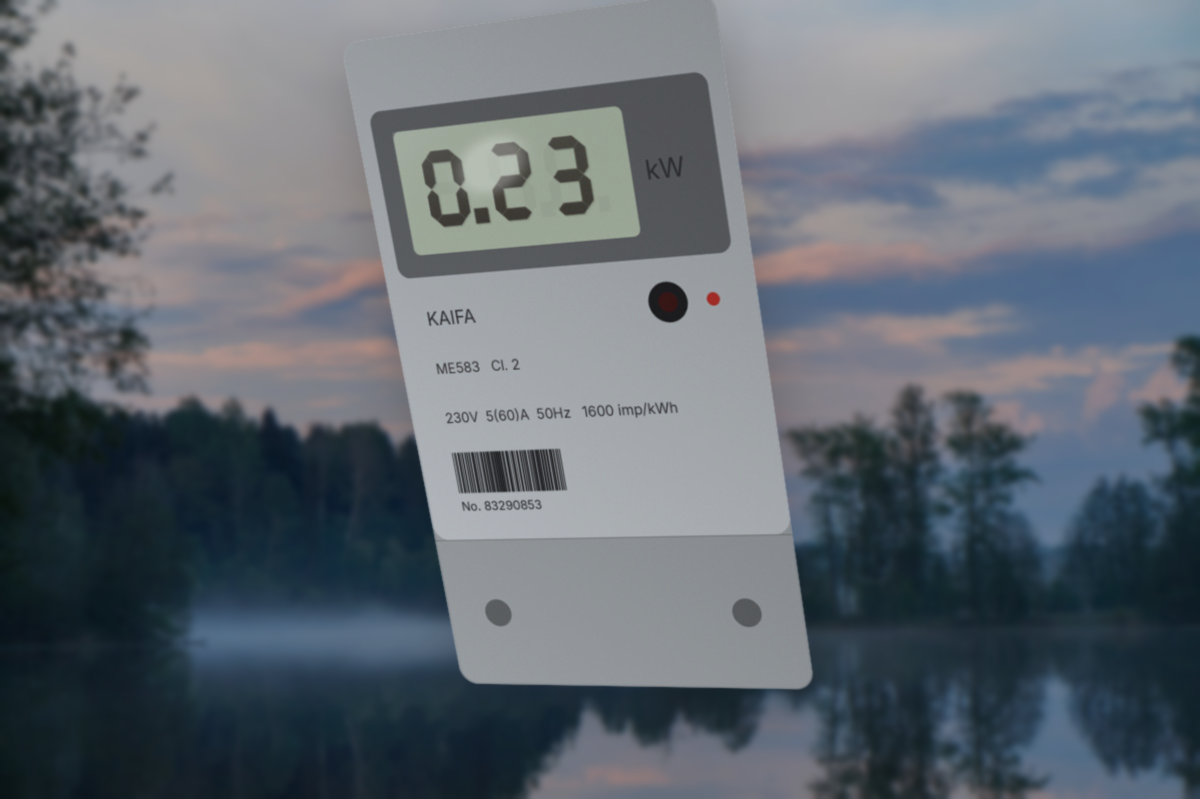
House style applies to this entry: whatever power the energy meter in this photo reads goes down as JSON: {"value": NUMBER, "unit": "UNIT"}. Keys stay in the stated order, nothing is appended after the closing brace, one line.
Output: {"value": 0.23, "unit": "kW"}
